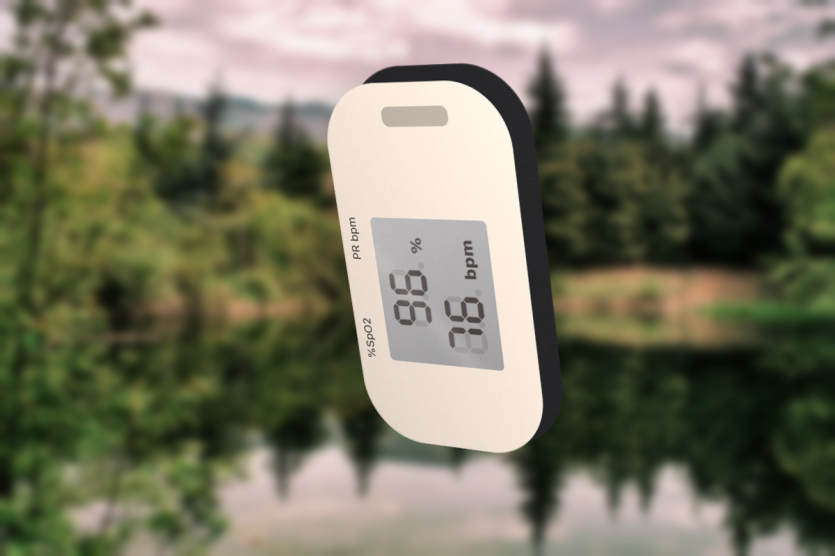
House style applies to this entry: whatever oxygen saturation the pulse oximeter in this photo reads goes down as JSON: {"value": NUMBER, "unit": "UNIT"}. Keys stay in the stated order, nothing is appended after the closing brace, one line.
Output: {"value": 96, "unit": "%"}
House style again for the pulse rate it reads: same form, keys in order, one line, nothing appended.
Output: {"value": 76, "unit": "bpm"}
